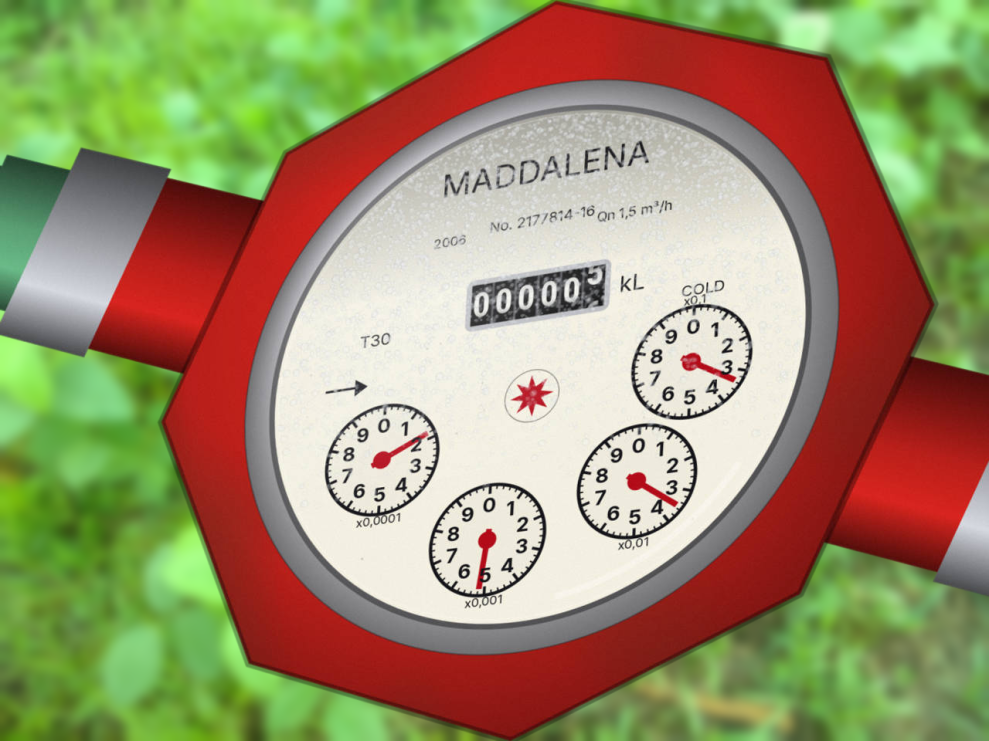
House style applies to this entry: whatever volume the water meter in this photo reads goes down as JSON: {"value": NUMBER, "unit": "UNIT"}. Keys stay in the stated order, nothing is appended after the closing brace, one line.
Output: {"value": 5.3351, "unit": "kL"}
